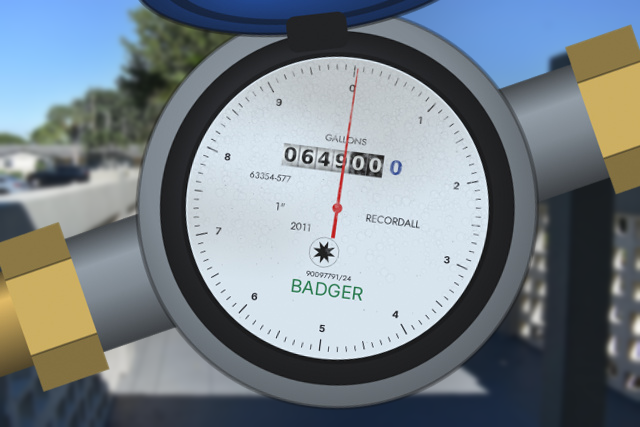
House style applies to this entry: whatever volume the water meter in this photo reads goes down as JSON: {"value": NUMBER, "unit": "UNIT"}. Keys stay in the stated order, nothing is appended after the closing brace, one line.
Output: {"value": 649000.0, "unit": "gal"}
